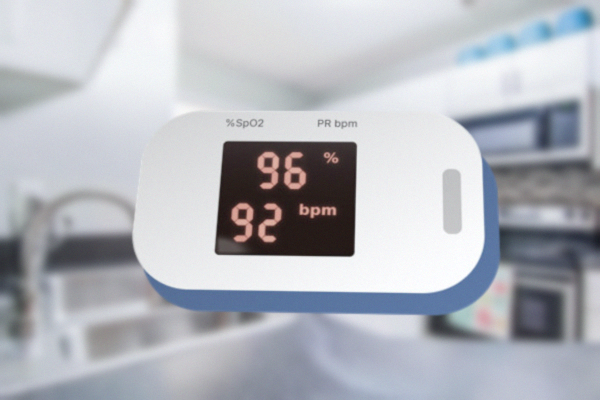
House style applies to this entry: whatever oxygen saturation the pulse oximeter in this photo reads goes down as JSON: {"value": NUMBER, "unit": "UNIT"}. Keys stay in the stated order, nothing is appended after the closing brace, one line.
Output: {"value": 96, "unit": "%"}
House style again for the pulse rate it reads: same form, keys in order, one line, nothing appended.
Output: {"value": 92, "unit": "bpm"}
